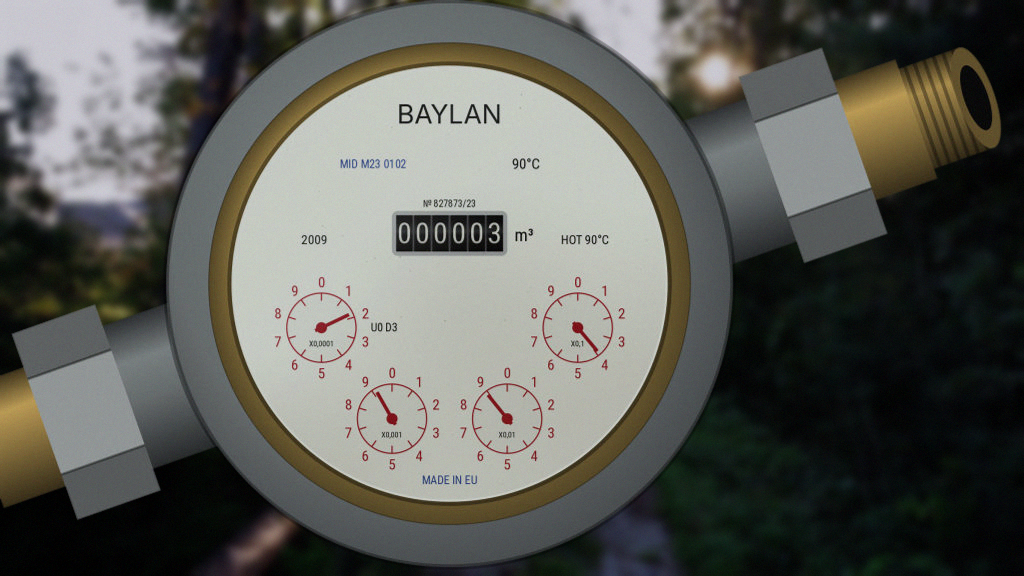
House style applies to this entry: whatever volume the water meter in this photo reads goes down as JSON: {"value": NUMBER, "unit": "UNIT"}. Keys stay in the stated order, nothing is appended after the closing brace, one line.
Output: {"value": 3.3891, "unit": "m³"}
